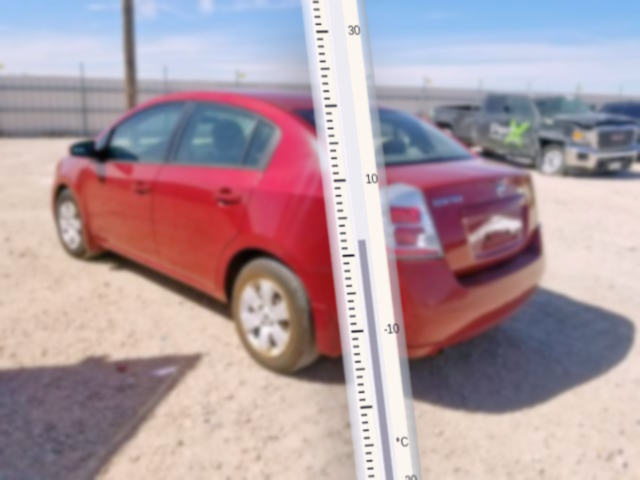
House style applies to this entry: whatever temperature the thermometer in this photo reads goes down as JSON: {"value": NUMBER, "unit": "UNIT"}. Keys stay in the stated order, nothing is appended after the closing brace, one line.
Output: {"value": 2, "unit": "°C"}
